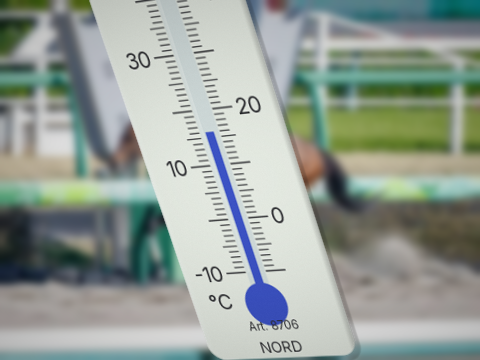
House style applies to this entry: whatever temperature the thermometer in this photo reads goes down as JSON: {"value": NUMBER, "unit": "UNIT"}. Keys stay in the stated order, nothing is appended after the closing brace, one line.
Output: {"value": 16, "unit": "°C"}
